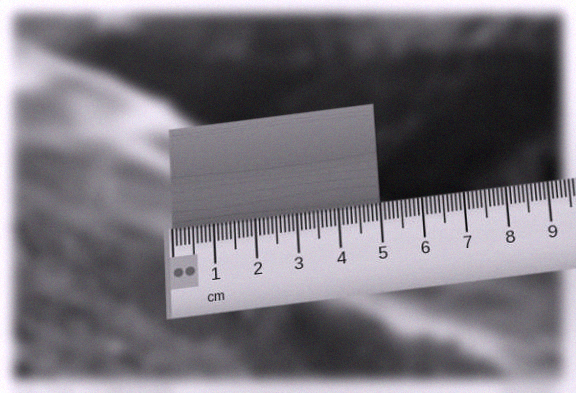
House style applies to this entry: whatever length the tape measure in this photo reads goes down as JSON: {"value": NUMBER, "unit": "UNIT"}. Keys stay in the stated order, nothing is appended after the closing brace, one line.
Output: {"value": 5, "unit": "cm"}
